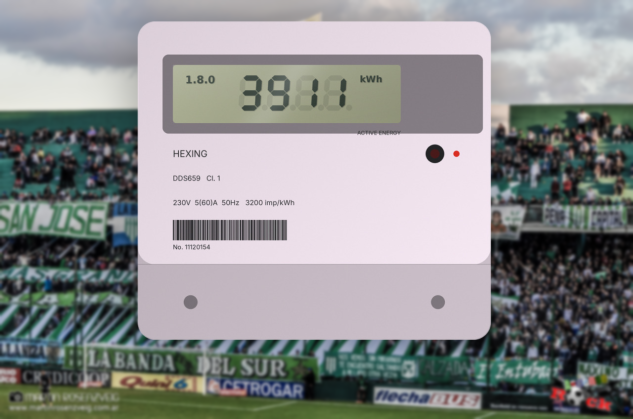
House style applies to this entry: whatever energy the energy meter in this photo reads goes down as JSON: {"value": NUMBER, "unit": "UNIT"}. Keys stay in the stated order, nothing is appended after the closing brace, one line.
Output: {"value": 3911, "unit": "kWh"}
